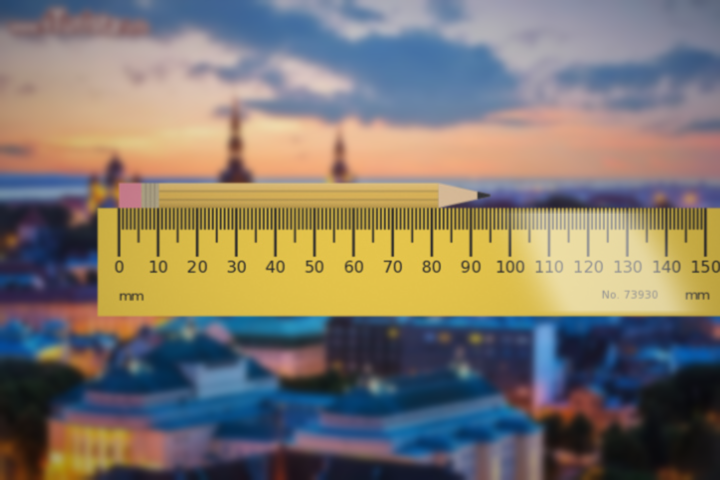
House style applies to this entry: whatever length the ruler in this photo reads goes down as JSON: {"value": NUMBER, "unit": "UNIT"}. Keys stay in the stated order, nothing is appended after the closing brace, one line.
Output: {"value": 95, "unit": "mm"}
